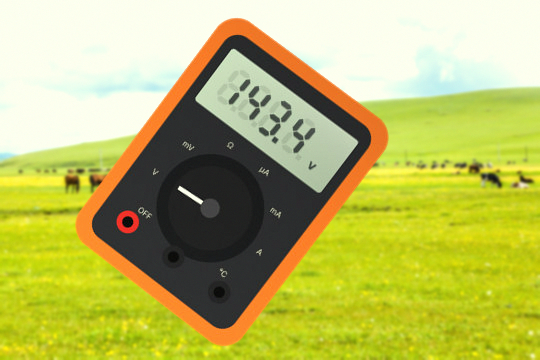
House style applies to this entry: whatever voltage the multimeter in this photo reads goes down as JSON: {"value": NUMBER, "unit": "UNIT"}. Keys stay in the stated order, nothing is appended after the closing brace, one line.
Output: {"value": 143.4, "unit": "V"}
